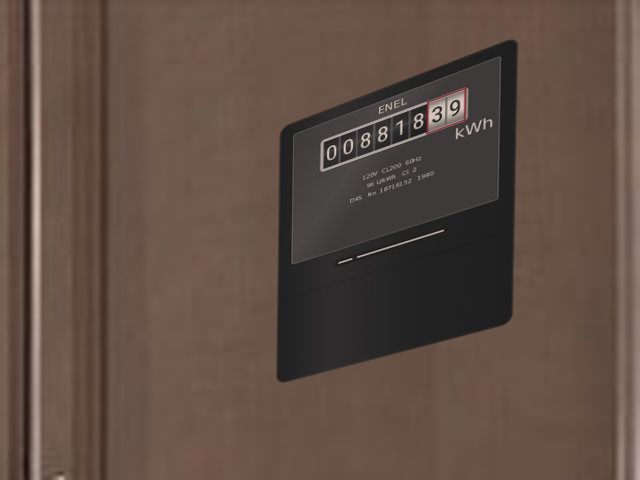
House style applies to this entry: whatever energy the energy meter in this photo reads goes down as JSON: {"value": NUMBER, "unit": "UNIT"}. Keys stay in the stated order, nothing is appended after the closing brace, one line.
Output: {"value": 8818.39, "unit": "kWh"}
